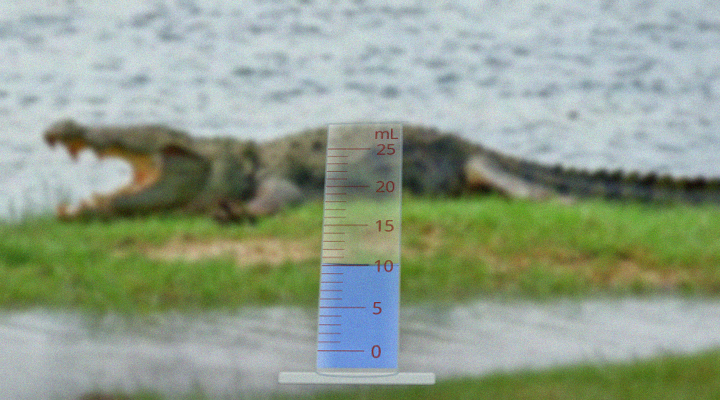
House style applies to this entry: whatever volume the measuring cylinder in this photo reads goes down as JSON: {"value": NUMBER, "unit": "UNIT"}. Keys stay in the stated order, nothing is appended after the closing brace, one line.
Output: {"value": 10, "unit": "mL"}
